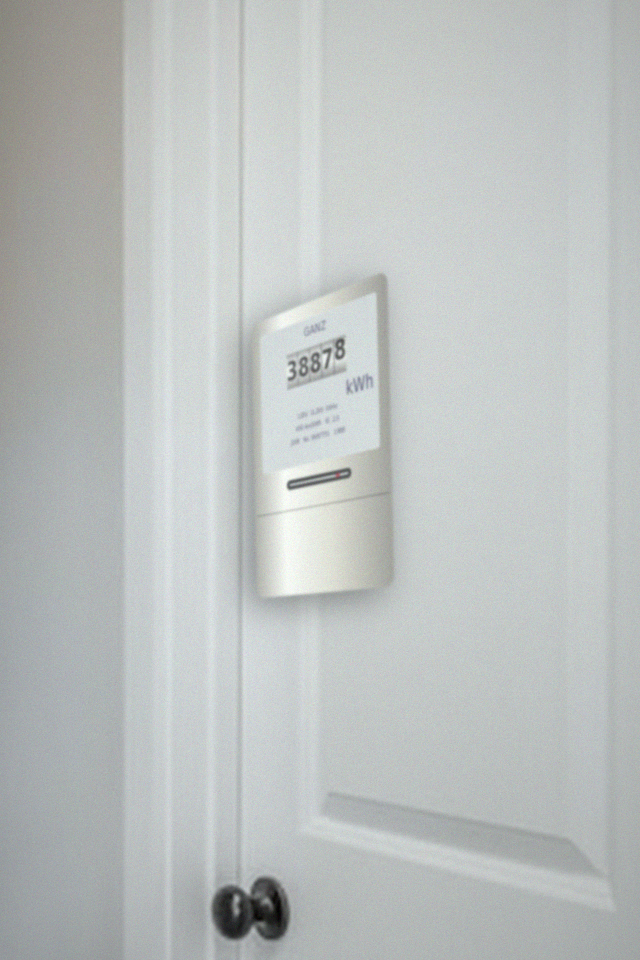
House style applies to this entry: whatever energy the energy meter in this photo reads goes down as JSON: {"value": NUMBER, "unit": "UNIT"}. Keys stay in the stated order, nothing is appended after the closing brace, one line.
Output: {"value": 38878, "unit": "kWh"}
